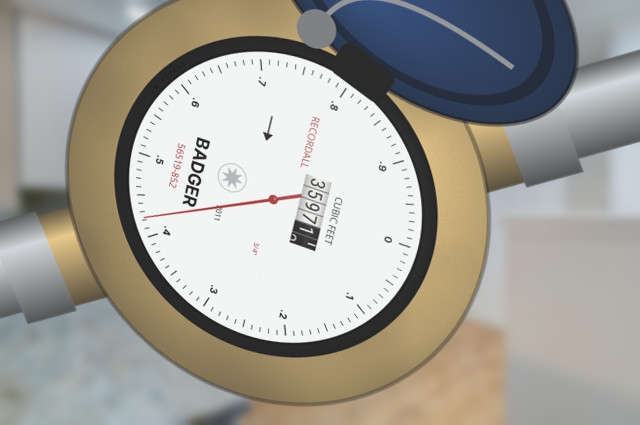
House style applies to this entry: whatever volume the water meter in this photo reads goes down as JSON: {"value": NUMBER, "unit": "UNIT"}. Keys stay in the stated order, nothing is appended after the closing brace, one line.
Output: {"value": 359711.42, "unit": "ft³"}
